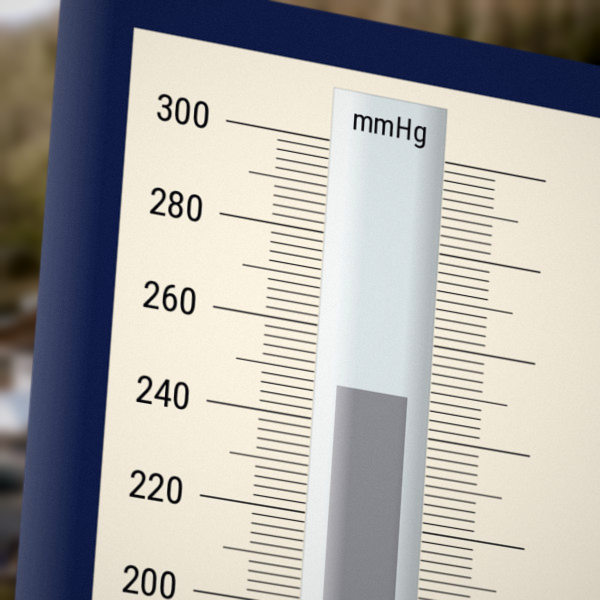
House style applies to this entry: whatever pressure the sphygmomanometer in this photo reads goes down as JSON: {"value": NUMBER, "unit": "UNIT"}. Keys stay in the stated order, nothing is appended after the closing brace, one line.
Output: {"value": 248, "unit": "mmHg"}
